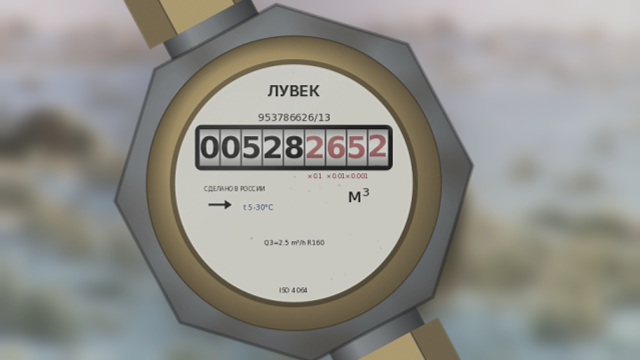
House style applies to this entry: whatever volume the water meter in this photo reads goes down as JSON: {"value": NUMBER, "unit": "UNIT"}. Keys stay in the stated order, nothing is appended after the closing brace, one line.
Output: {"value": 528.2652, "unit": "m³"}
